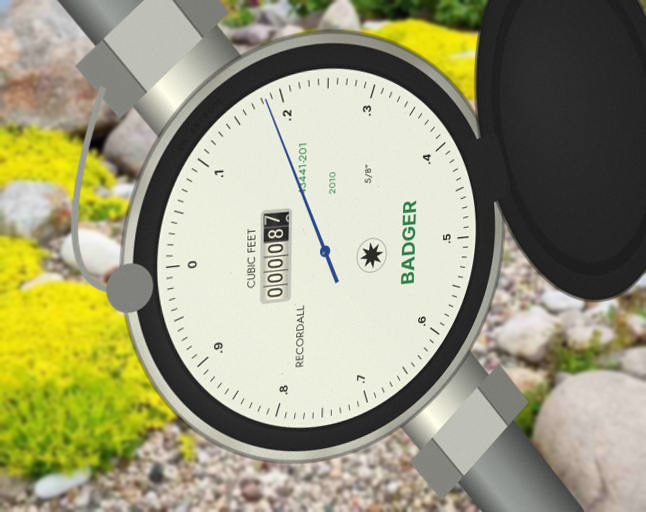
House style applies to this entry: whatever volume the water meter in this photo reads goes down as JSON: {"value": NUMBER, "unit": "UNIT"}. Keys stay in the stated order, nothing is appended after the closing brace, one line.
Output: {"value": 87.18, "unit": "ft³"}
